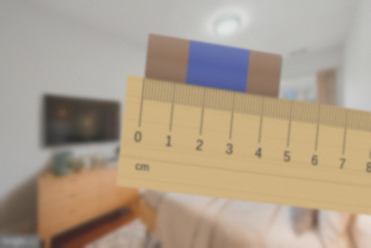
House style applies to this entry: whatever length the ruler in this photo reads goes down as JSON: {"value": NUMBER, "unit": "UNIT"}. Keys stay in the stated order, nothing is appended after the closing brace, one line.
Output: {"value": 4.5, "unit": "cm"}
